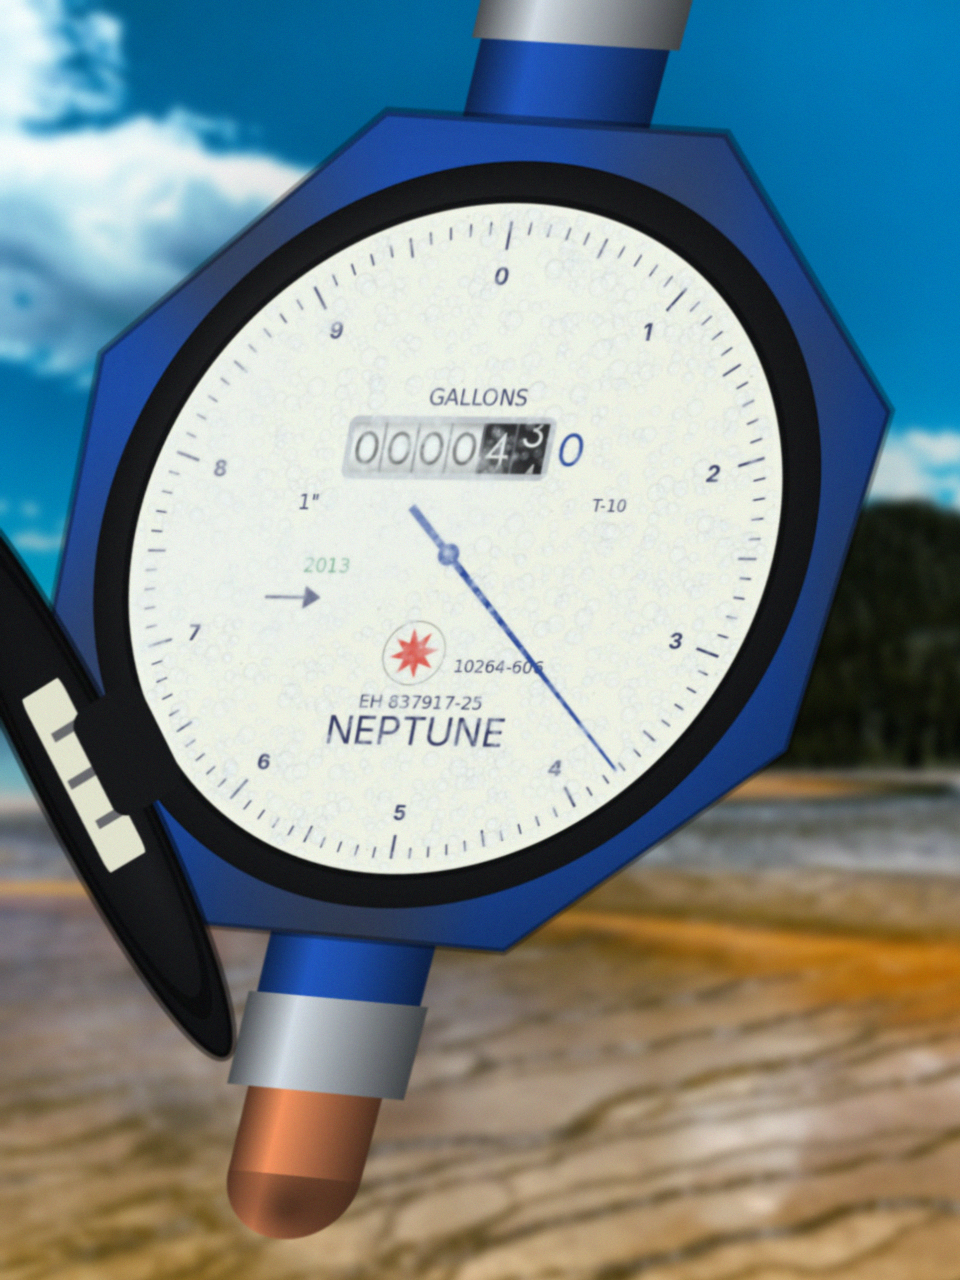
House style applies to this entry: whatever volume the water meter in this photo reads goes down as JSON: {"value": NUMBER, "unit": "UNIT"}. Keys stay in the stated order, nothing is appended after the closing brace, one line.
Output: {"value": 433.7, "unit": "gal"}
